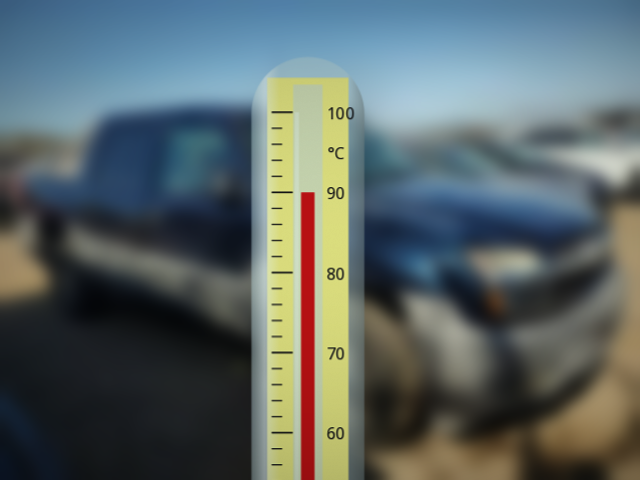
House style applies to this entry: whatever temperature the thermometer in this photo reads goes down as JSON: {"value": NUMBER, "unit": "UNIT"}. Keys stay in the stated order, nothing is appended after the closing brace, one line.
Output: {"value": 90, "unit": "°C"}
